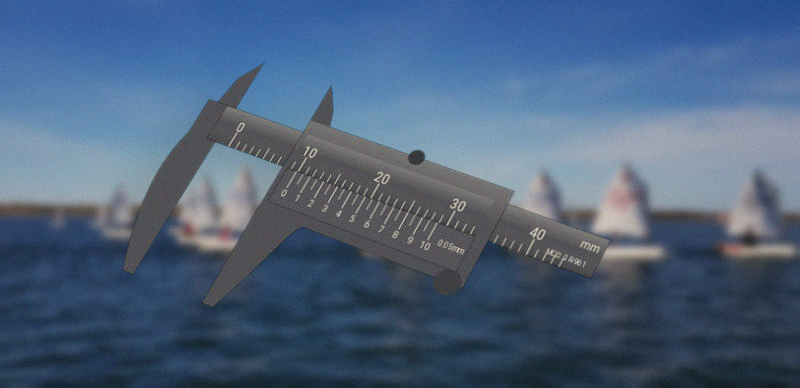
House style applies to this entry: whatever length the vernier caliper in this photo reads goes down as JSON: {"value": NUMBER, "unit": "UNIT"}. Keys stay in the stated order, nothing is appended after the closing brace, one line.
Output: {"value": 9.8, "unit": "mm"}
